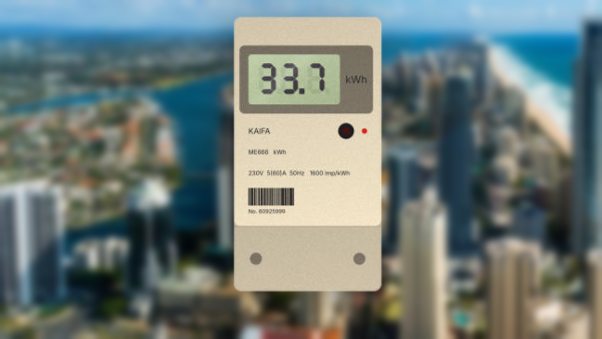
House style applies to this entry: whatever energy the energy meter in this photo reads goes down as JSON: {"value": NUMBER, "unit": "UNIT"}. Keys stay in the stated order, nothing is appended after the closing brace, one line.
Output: {"value": 33.7, "unit": "kWh"}
